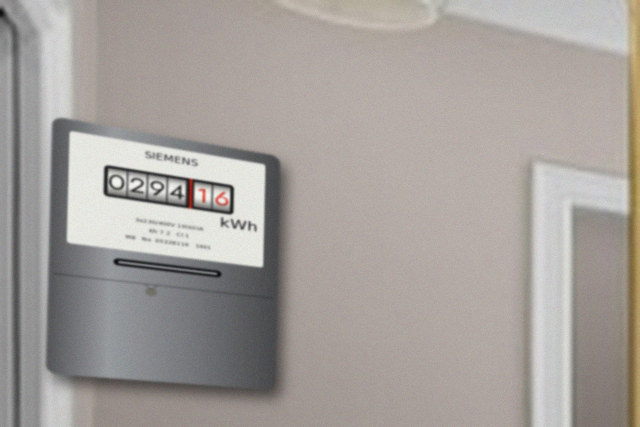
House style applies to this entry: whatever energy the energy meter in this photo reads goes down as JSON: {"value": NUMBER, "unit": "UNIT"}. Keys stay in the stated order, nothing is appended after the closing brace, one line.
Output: {"value": 294.16, "unit": "kWh"}
